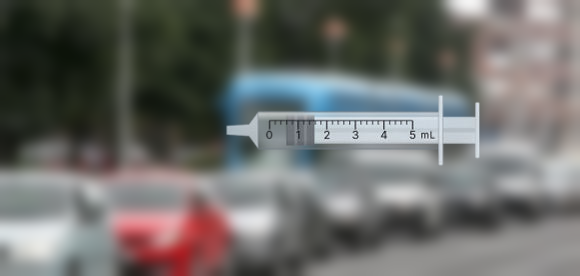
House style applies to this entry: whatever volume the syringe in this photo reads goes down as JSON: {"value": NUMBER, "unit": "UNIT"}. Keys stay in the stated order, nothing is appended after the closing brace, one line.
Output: {"value": 0.6, "unit": "mL"}
